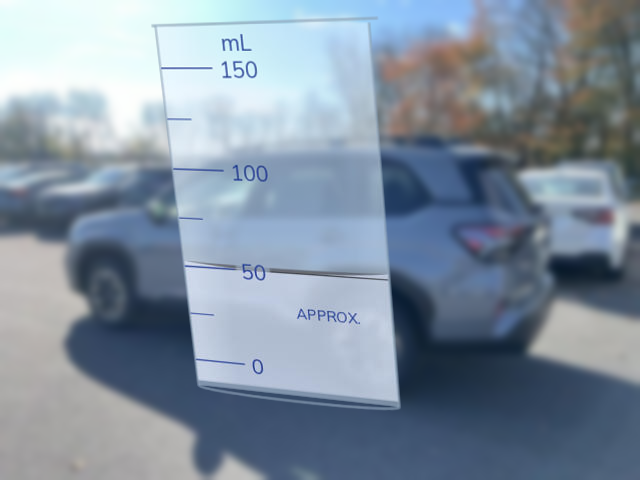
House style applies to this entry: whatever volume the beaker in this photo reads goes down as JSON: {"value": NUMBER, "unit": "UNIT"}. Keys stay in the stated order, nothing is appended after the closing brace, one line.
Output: {"value": 50, "unit": "mL"}
